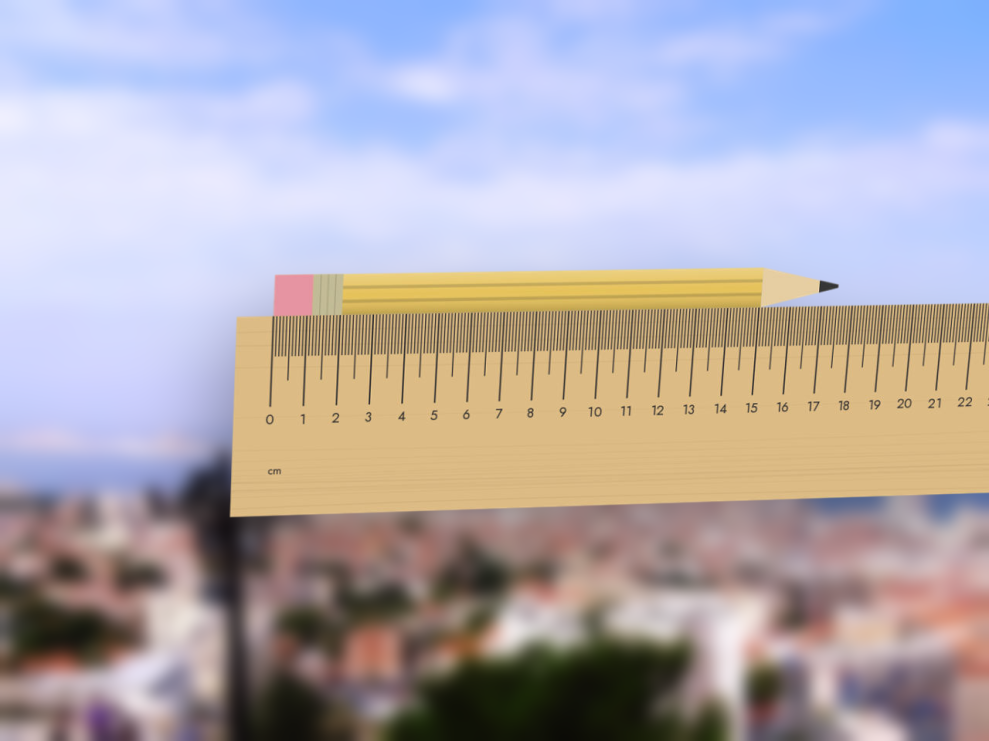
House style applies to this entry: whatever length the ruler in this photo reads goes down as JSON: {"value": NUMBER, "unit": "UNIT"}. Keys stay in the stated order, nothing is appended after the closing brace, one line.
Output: {"value": 17.5, "unit": "cm"}
